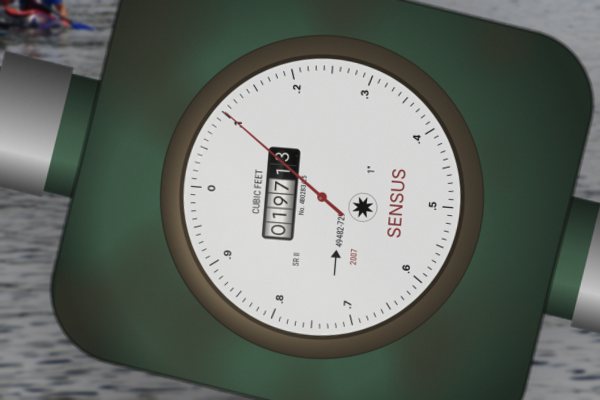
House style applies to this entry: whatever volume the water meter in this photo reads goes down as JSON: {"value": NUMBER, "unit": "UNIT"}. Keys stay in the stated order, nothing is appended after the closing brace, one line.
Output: {"value": 19713.10, "unit": "ft³"}
